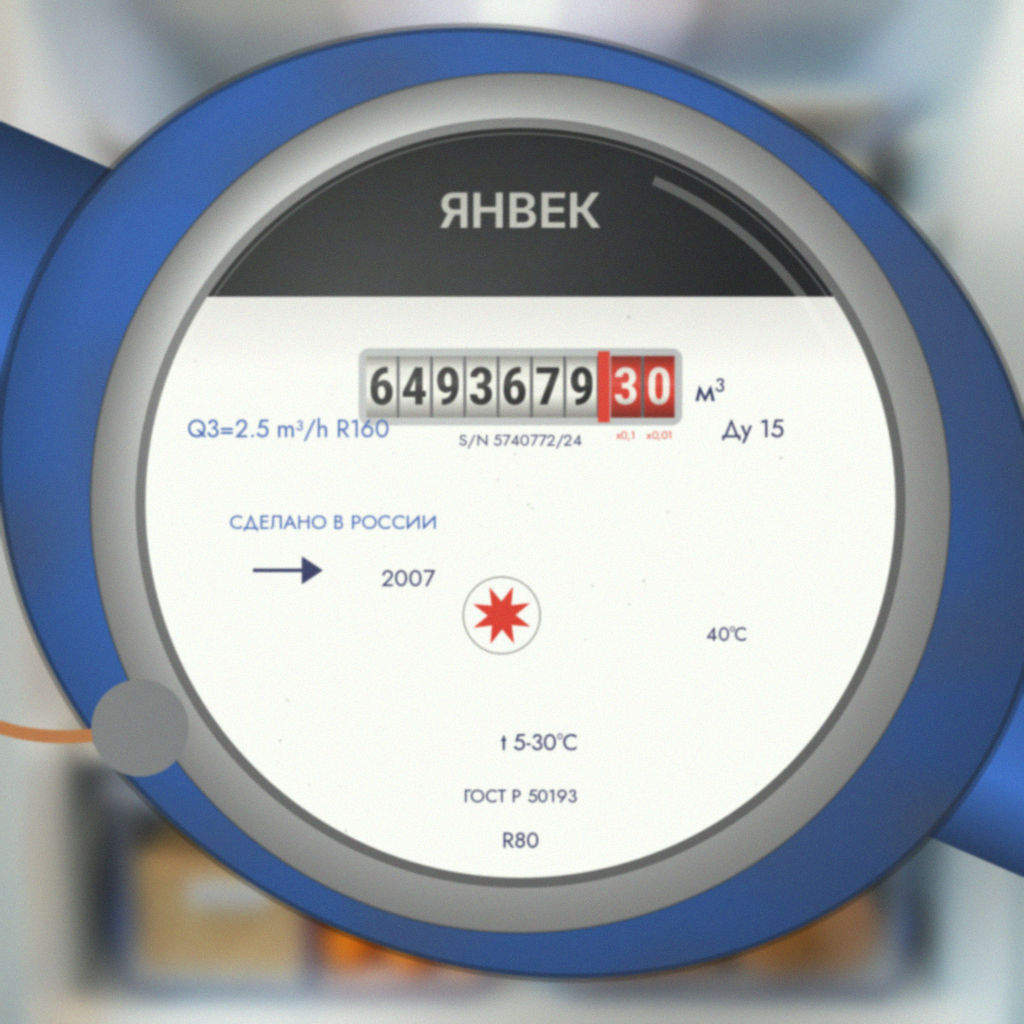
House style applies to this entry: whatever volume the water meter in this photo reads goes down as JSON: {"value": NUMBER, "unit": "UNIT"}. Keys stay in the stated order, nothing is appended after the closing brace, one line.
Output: {"value": 6493679.30, "unit": "m³"}
